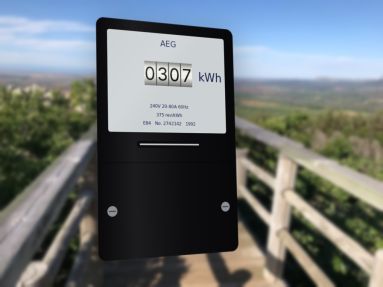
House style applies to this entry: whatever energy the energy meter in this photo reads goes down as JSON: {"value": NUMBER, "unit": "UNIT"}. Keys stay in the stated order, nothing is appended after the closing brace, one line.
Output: {"value": 307, "unit": "kWh"}
